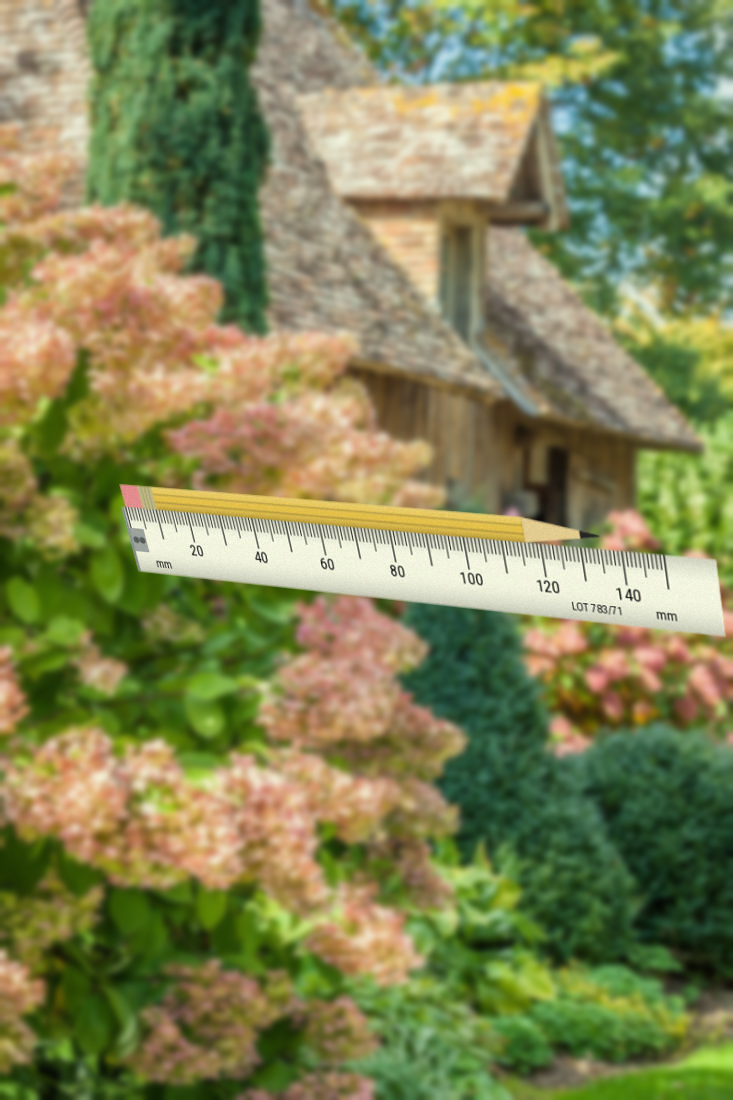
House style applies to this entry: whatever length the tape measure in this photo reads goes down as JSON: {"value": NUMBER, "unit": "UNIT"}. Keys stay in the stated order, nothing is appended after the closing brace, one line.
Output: {"value": 135, "unit": "mm"}
